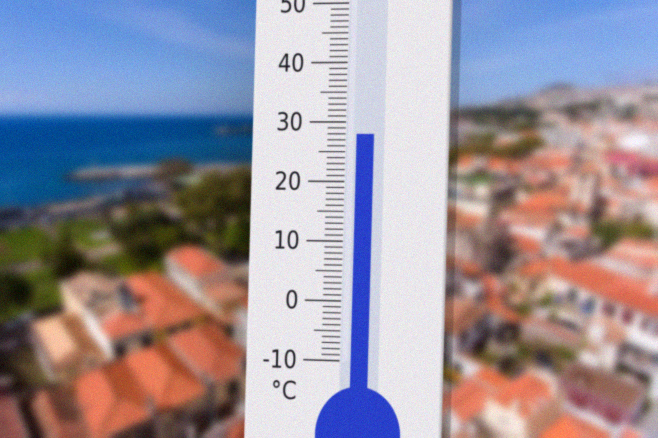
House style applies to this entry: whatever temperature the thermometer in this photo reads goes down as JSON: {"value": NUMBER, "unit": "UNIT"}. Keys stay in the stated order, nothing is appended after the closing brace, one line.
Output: {"value": 28, "unit": "°C"}
